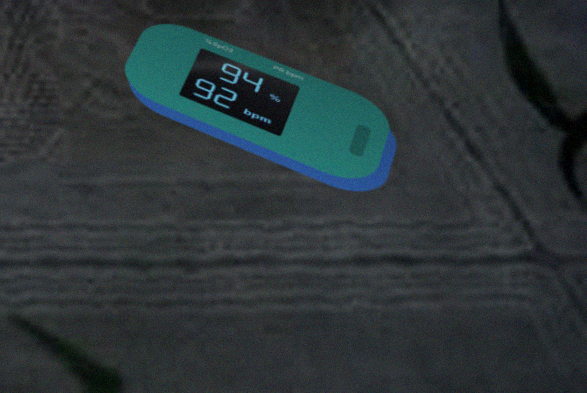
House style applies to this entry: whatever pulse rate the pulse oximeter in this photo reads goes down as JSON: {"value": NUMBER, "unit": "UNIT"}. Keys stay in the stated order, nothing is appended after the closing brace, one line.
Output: {"value": 92, "unit": "bpm"}
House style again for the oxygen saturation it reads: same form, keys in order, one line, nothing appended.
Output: {"value": 94, "unit": "%"}
